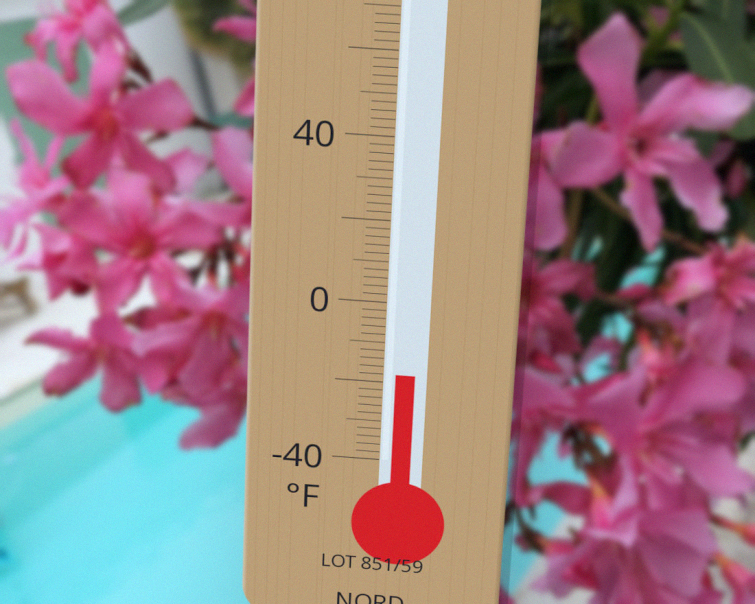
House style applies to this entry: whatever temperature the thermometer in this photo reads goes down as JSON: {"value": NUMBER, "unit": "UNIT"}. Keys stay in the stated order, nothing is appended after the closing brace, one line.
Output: {"value": -18, "unit": "°F"}
